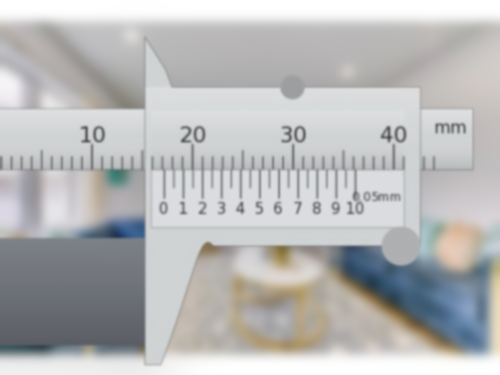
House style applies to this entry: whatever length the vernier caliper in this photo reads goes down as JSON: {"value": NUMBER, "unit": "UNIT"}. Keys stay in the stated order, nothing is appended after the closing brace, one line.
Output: {"value": 17.2, "unit": "mm"}
